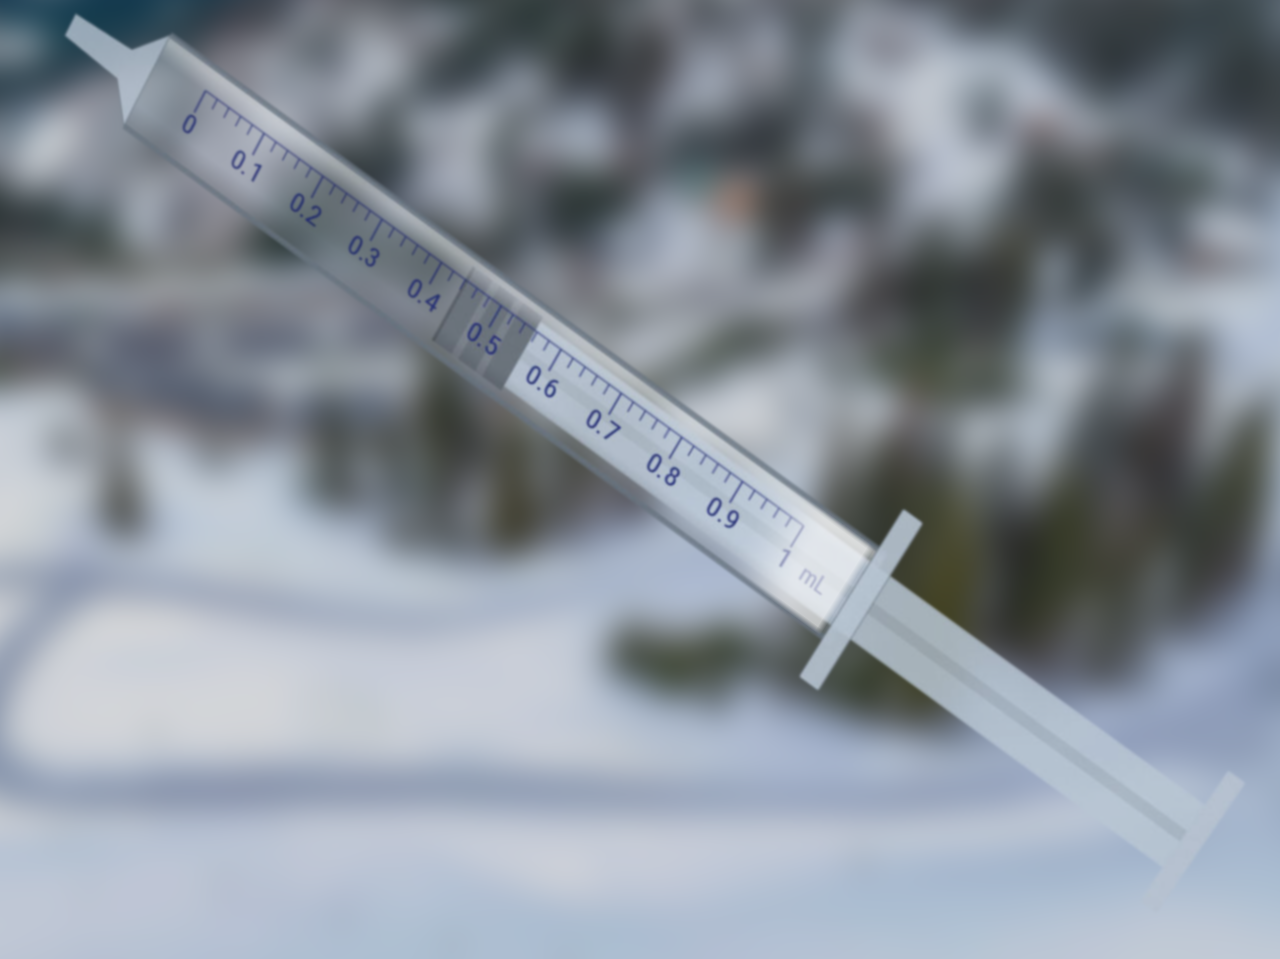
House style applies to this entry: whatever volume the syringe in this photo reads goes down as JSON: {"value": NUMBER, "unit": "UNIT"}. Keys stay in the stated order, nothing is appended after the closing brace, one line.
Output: {"value": 0.44, "unit": "mL"}
